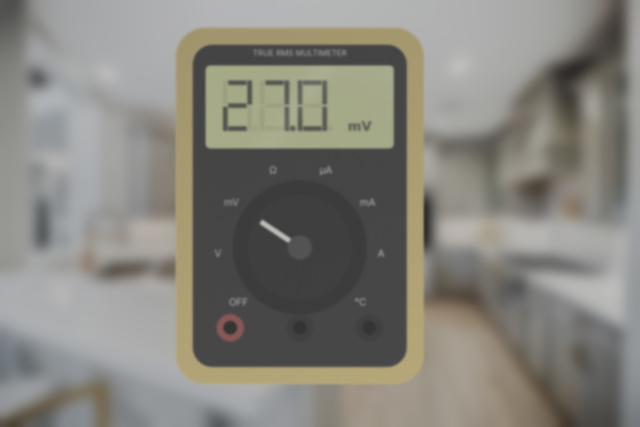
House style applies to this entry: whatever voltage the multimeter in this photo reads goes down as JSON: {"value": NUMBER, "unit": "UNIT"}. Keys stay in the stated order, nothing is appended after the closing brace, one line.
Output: {"value": 27.0, "unit": "mV"}
